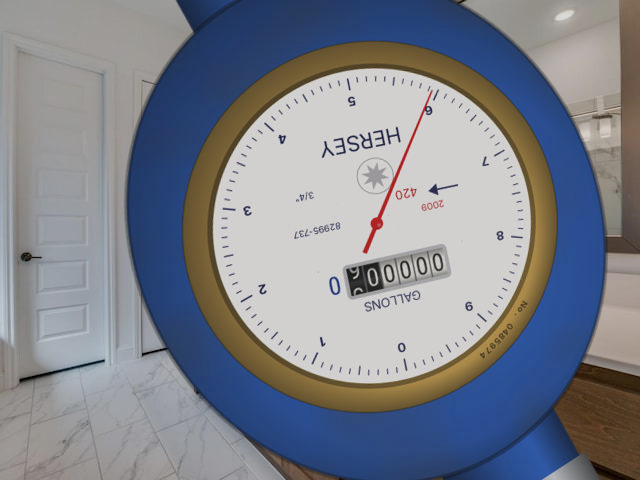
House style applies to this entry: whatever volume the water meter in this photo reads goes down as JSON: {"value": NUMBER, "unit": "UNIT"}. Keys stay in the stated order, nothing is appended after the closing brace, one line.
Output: {"value": 55.9, "unit": "gal"}
